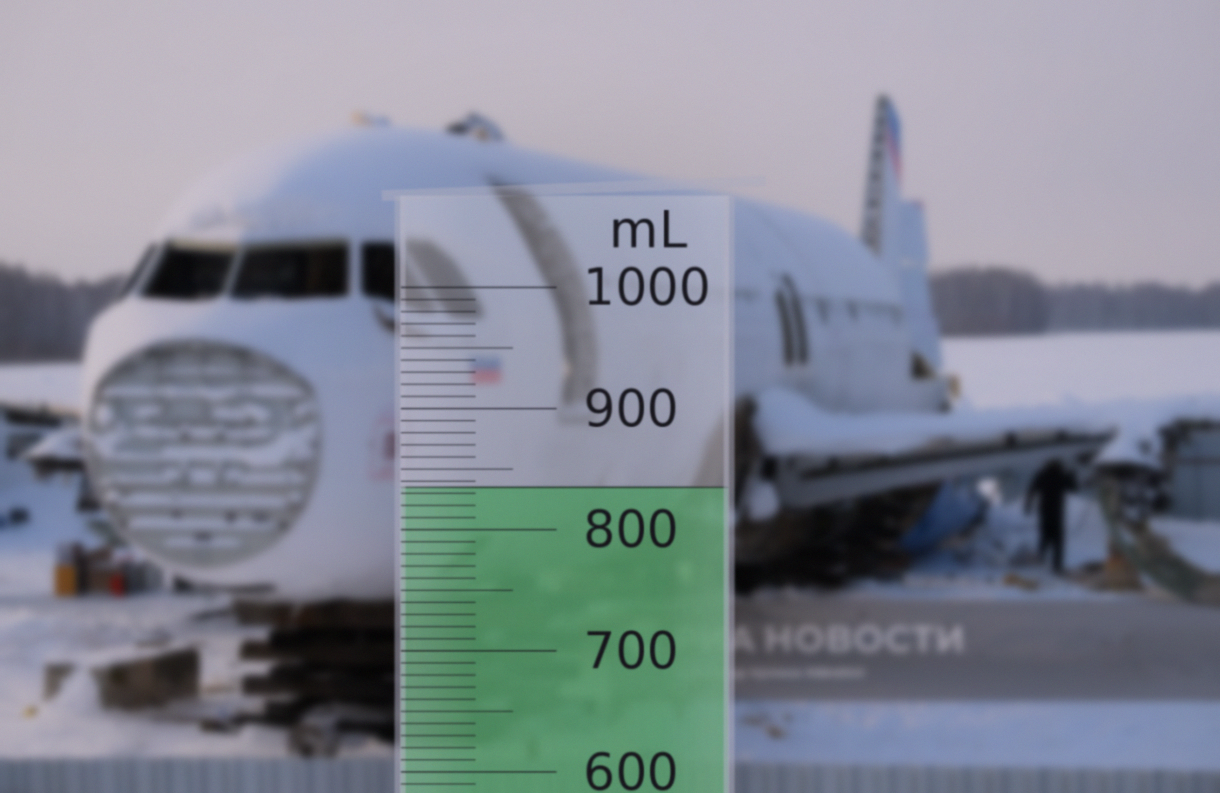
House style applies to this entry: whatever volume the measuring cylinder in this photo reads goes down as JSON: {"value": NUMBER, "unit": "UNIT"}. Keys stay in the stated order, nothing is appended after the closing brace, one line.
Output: {"value": 835, "unit": "mL"}
